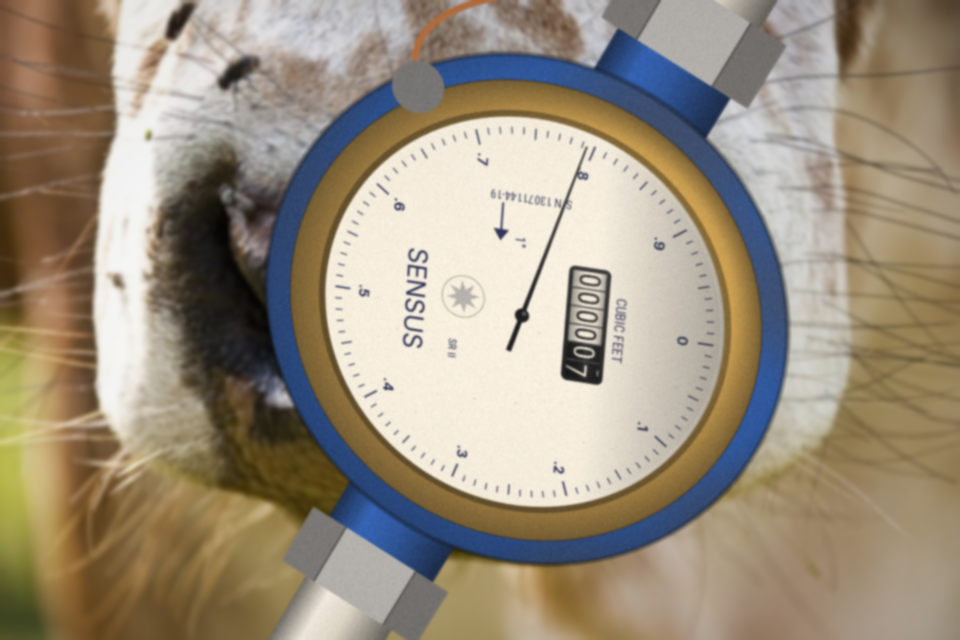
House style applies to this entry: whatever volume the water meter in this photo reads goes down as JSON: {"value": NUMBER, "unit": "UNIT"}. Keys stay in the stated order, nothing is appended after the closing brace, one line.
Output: {"value": 6.79, "unit": "ft³"}
